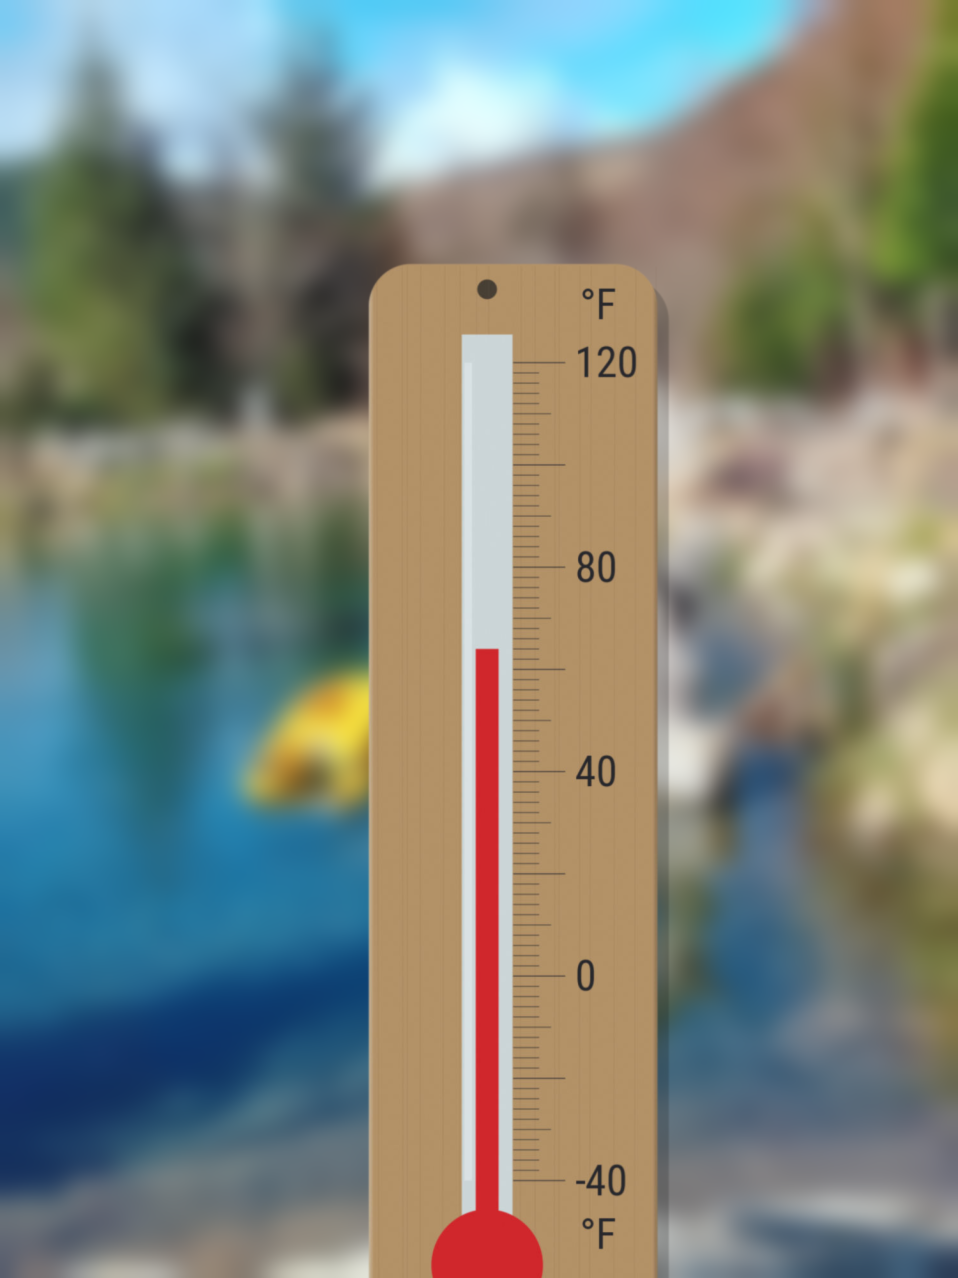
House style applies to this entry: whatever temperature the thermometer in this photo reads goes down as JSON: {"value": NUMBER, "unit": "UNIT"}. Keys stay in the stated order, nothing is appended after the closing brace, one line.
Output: {"value": 64, "unit": "°F"}
